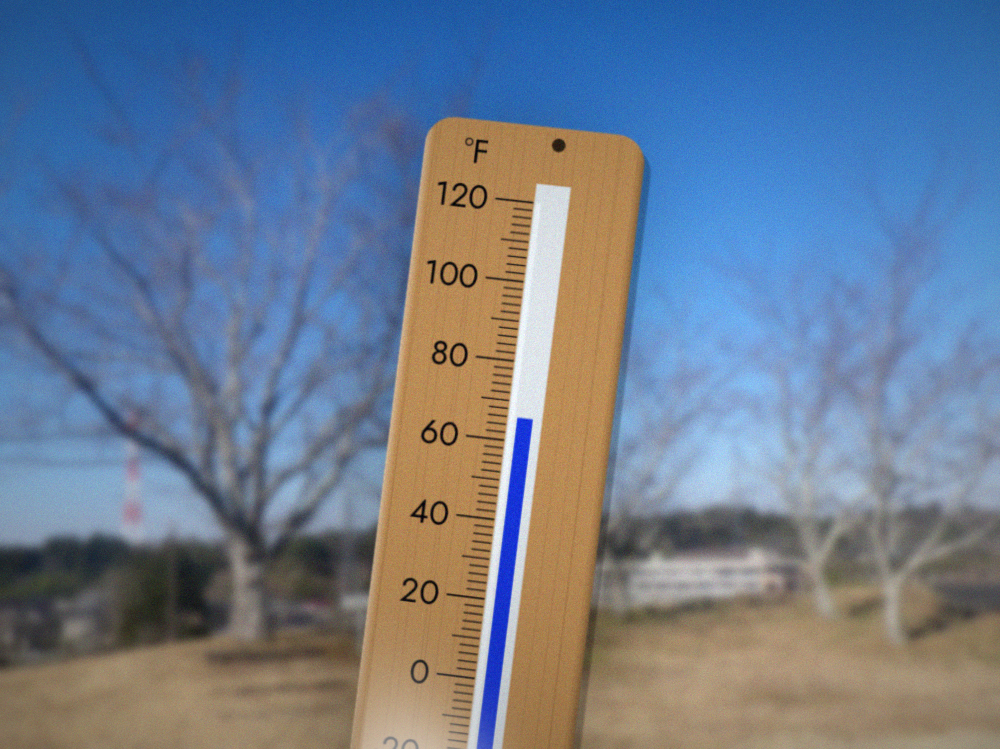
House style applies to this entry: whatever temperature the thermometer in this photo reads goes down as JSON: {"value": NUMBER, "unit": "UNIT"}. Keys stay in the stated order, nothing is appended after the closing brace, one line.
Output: {"value": 66, "unit": "°F"}
